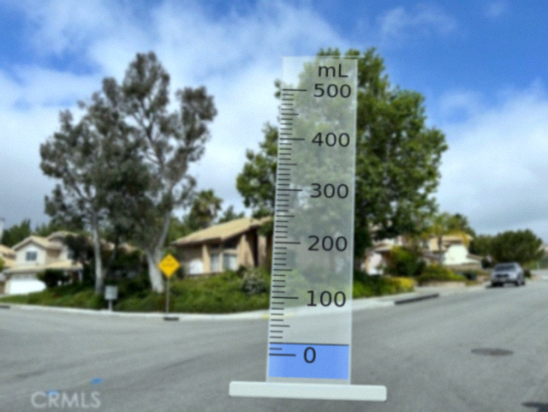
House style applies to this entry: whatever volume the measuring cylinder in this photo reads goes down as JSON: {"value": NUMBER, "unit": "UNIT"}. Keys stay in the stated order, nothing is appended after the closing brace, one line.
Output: {"value": 20, "unit": "mL"}
